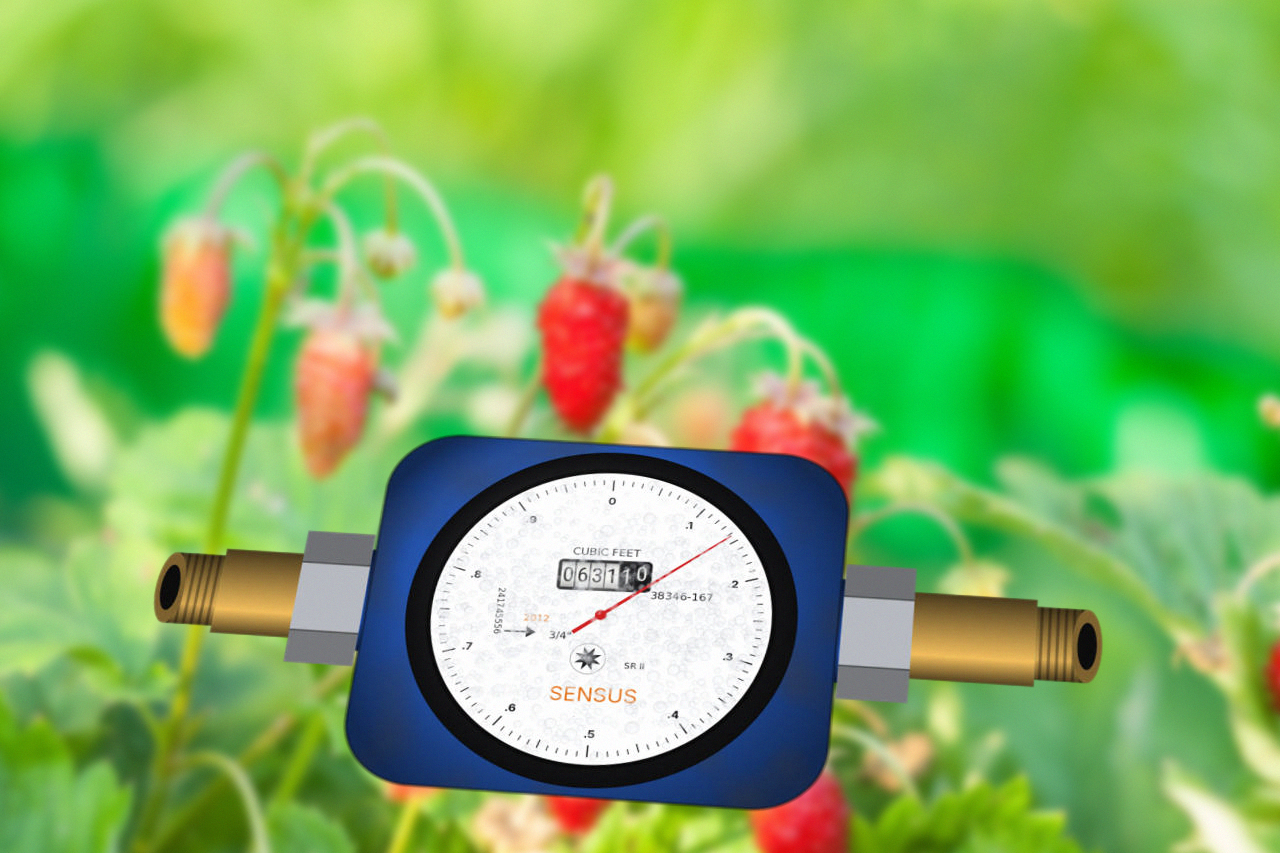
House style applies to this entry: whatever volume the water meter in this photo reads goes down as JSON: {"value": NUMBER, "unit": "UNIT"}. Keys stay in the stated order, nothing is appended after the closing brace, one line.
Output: {"value": 63110.14, "unit": "ft³"}
